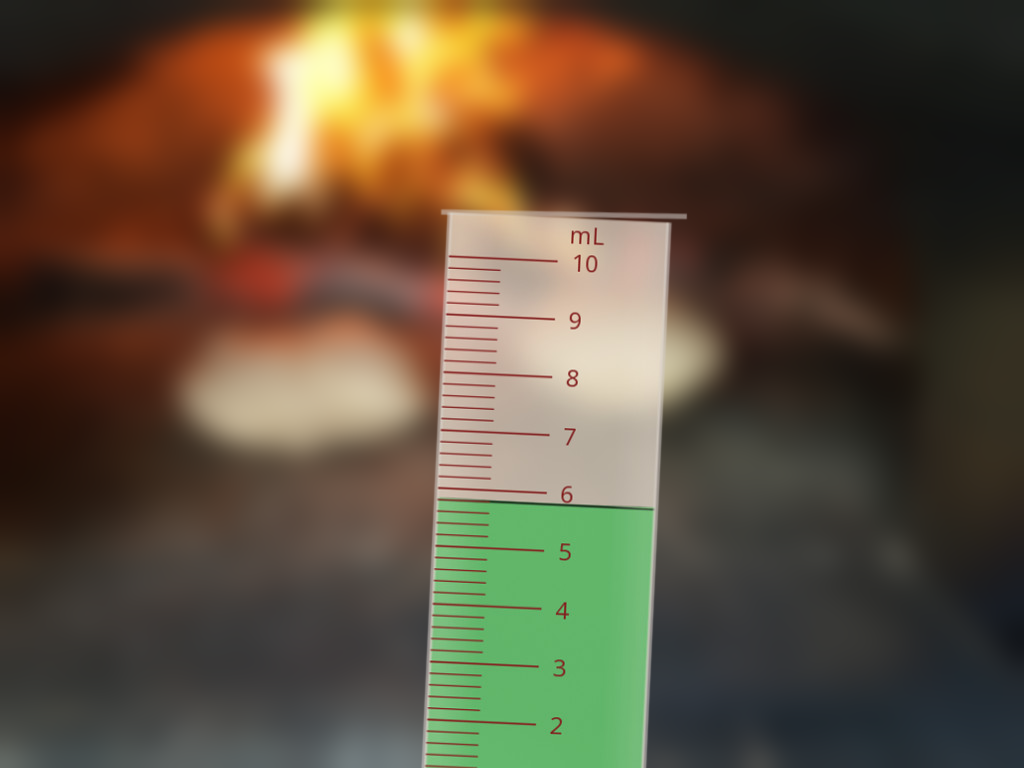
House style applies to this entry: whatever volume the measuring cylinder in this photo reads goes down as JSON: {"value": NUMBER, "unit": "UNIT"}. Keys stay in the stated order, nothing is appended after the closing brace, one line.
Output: {"value": 5.8, "unit": "mL"}
